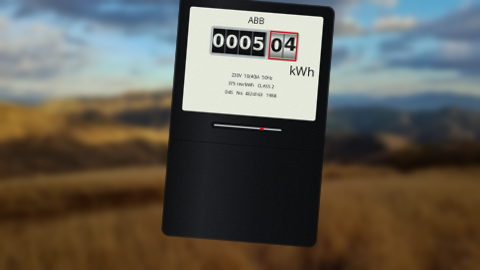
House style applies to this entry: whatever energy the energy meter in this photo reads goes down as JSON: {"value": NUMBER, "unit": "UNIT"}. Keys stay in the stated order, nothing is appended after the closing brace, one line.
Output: {"value": 5.04, "unit": "kWh"}
